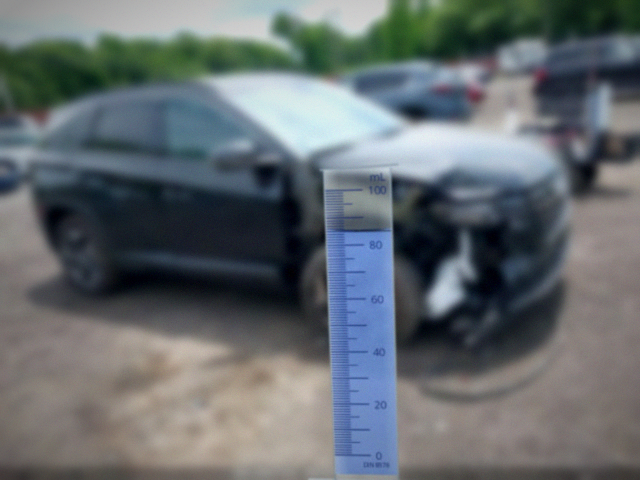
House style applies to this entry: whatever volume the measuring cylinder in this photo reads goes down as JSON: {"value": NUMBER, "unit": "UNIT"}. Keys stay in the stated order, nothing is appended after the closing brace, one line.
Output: {"value": 85, "unit": "mL"}
